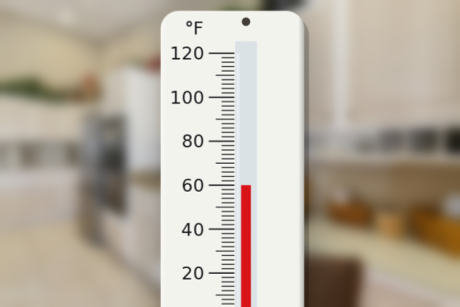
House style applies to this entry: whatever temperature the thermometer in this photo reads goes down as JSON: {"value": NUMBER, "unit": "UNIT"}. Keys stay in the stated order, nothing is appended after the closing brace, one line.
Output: {"value": 60, "unit": "°F"}
